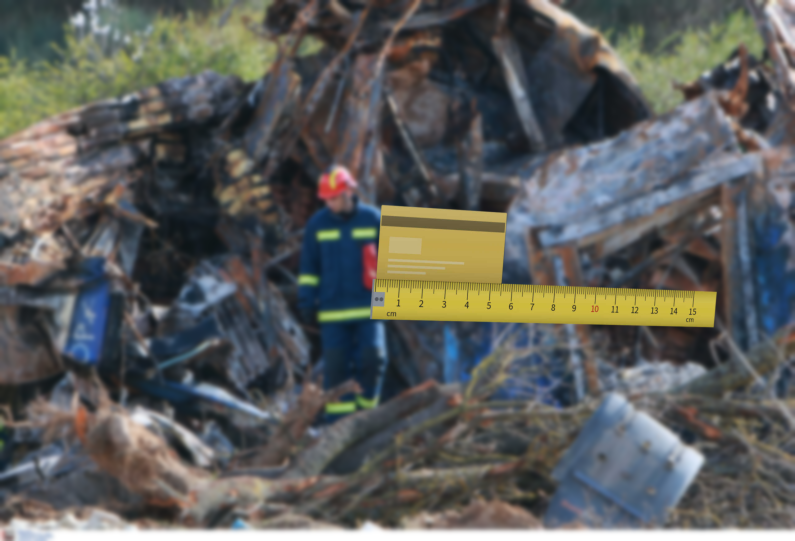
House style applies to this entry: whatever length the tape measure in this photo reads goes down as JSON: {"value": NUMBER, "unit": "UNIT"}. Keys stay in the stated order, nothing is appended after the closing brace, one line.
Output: {"value": 5.5, "unit": "cm"}
